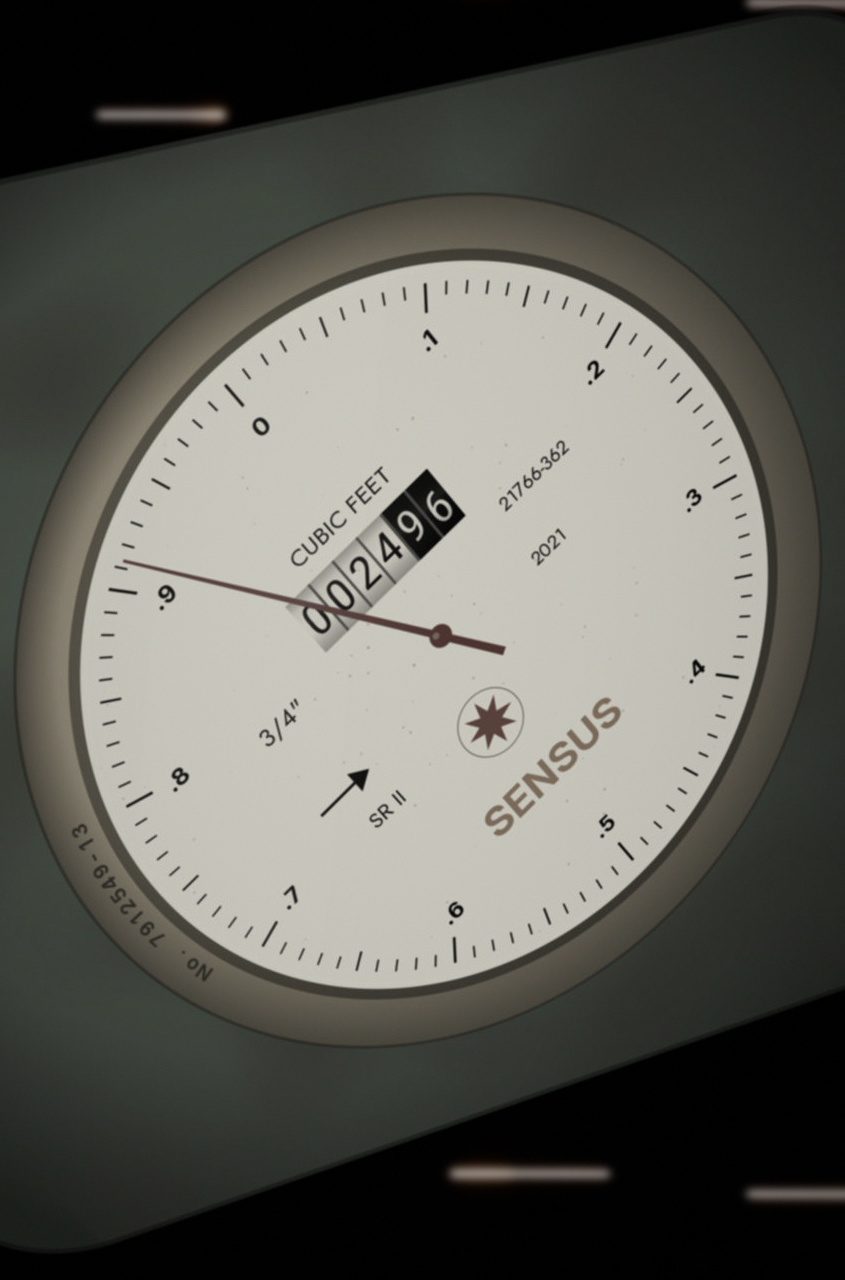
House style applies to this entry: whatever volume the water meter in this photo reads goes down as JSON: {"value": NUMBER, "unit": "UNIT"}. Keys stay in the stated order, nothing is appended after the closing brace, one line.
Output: {"value": 2495.91, "unit": "ft³"}
